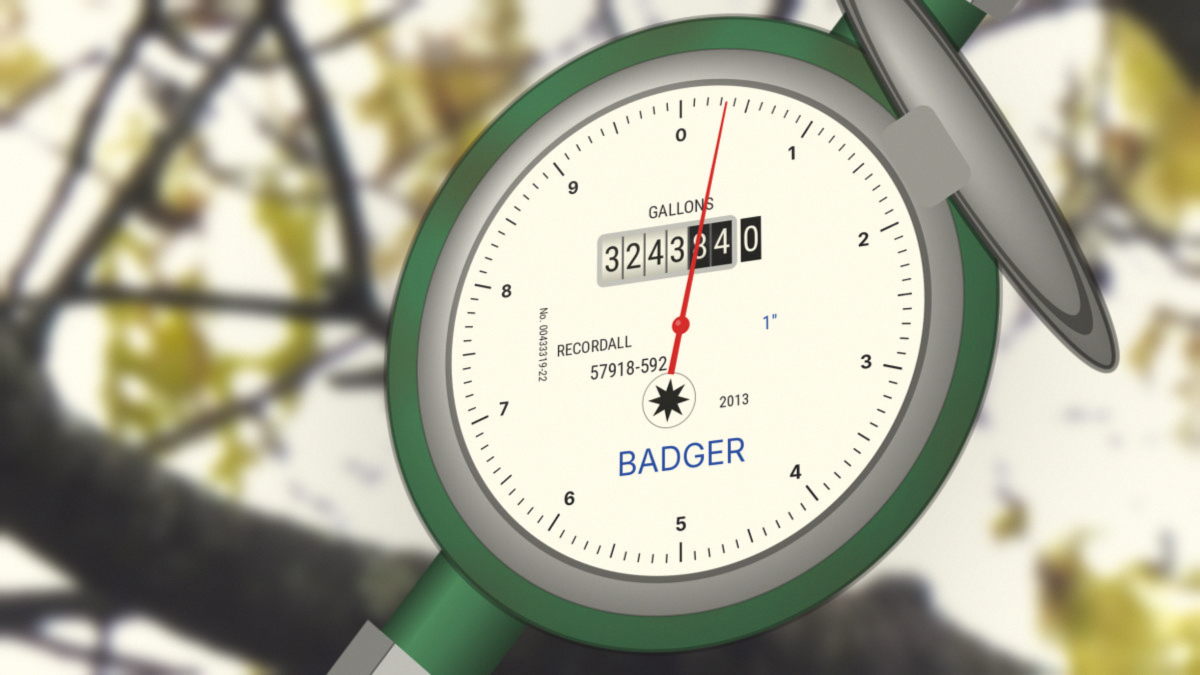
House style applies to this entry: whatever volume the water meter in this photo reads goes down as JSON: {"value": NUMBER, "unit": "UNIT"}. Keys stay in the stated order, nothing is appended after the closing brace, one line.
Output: {"value": 3243840.3, "unit": "gal"}
